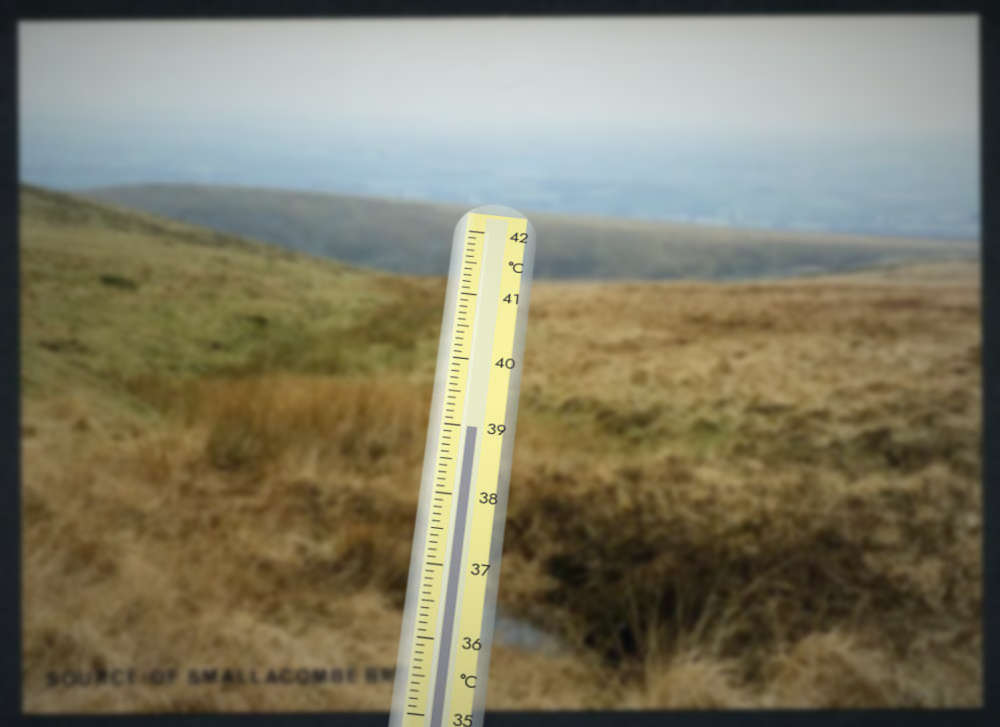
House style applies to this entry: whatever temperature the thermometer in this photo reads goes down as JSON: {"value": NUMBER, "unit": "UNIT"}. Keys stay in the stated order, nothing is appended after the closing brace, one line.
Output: {"value": 39, "unit": "°C"}
